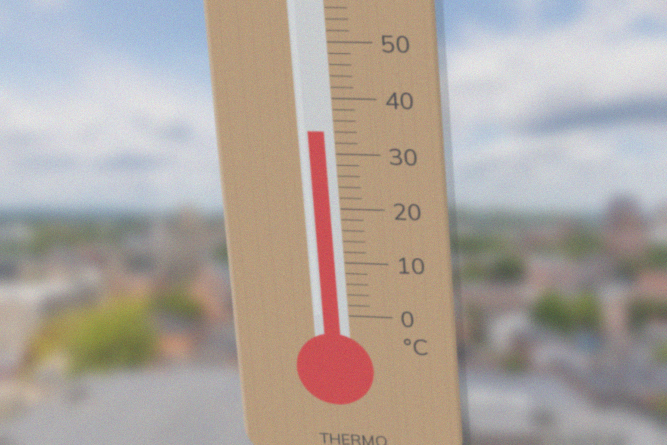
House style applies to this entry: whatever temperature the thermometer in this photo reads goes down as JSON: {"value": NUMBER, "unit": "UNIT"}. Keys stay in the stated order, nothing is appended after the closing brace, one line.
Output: {"value": 34, "unit": "°C"}
